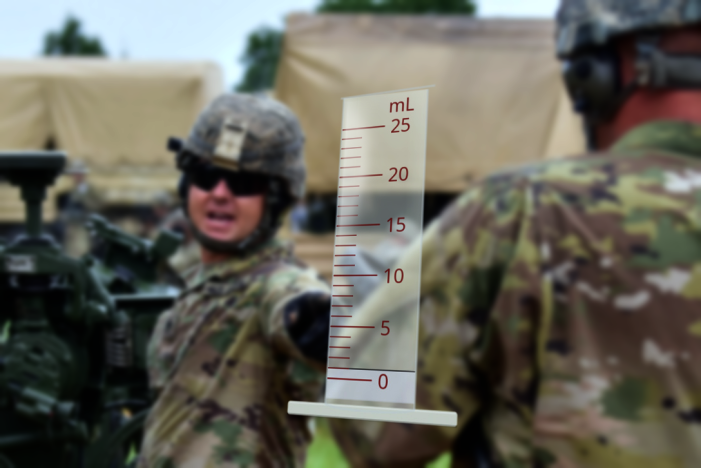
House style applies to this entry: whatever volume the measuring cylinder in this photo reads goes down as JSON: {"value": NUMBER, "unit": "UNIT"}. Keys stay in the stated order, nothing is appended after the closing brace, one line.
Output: {"value": 1, "unit": "mL"}
